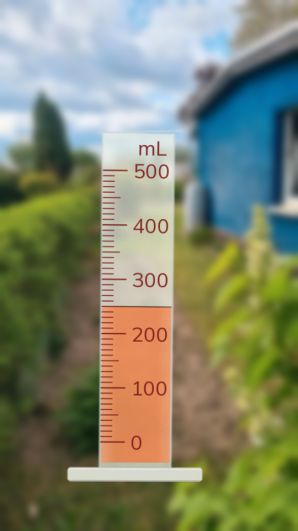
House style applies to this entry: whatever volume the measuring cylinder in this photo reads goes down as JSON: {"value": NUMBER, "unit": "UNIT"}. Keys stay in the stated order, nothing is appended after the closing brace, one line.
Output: {"value": 250, "unit": "mL"}
